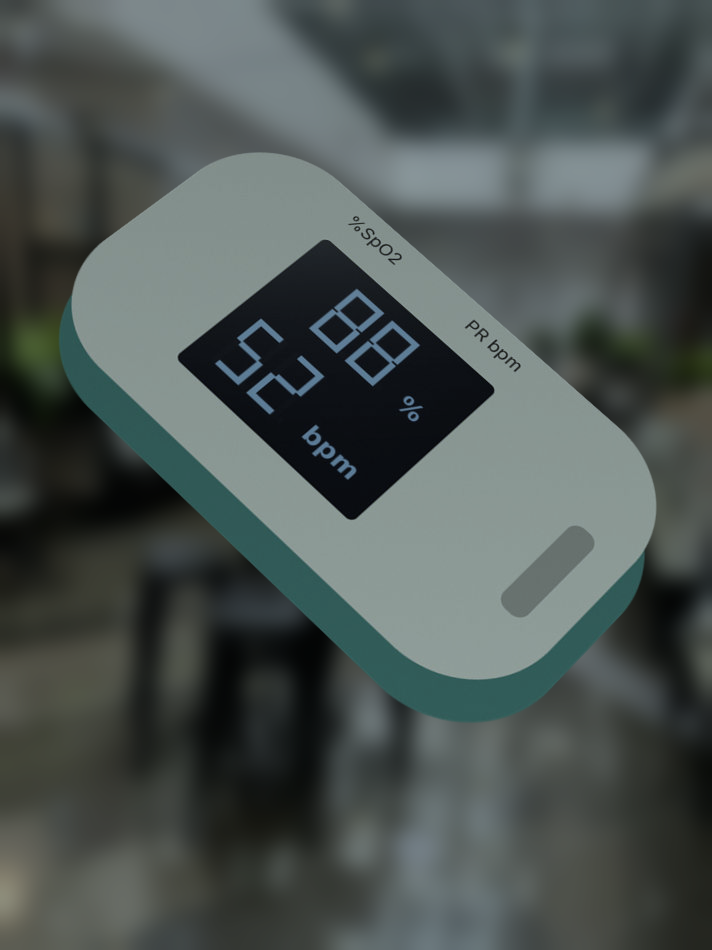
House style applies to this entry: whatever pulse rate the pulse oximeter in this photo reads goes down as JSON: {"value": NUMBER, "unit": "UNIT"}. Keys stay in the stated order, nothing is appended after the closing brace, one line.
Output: {"value": 52, "unit": "bpm"}
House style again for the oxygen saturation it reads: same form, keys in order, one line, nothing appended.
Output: {"value": 88, "unit": "%"}
